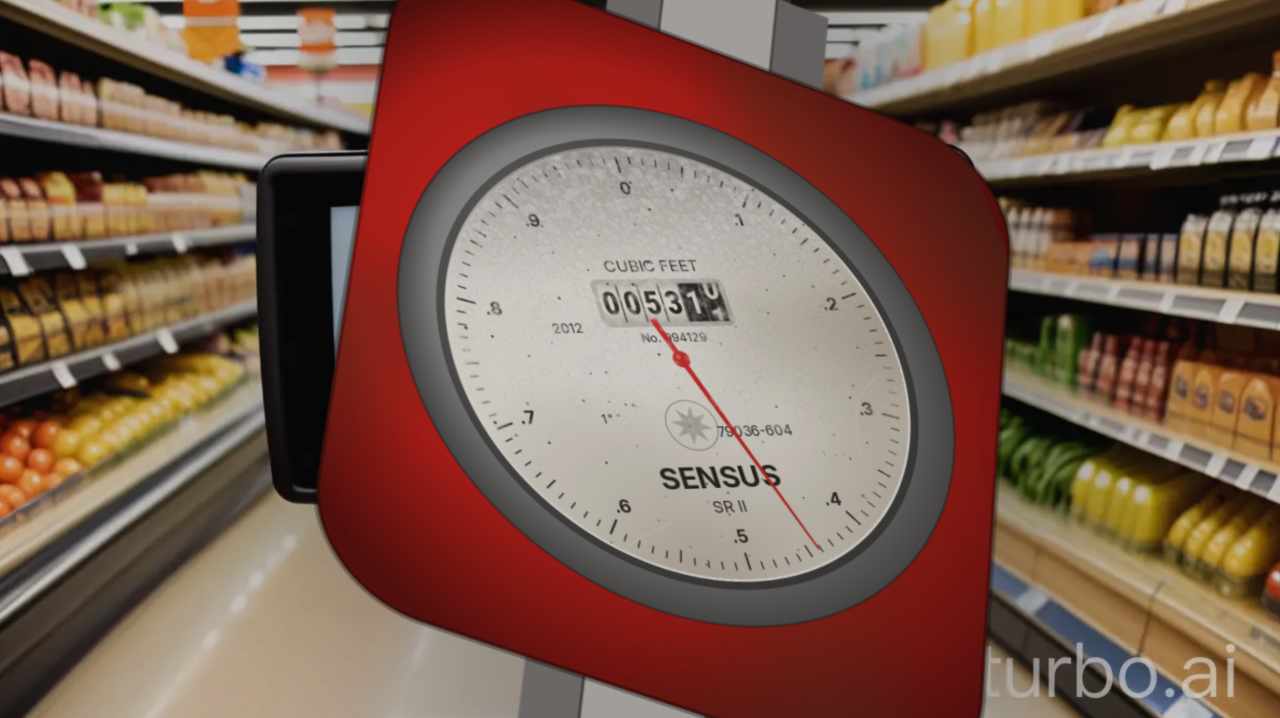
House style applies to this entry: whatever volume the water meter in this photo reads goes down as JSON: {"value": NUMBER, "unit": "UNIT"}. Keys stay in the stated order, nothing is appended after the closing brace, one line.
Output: {"value": 5310.44, "unit": "ft³"}
